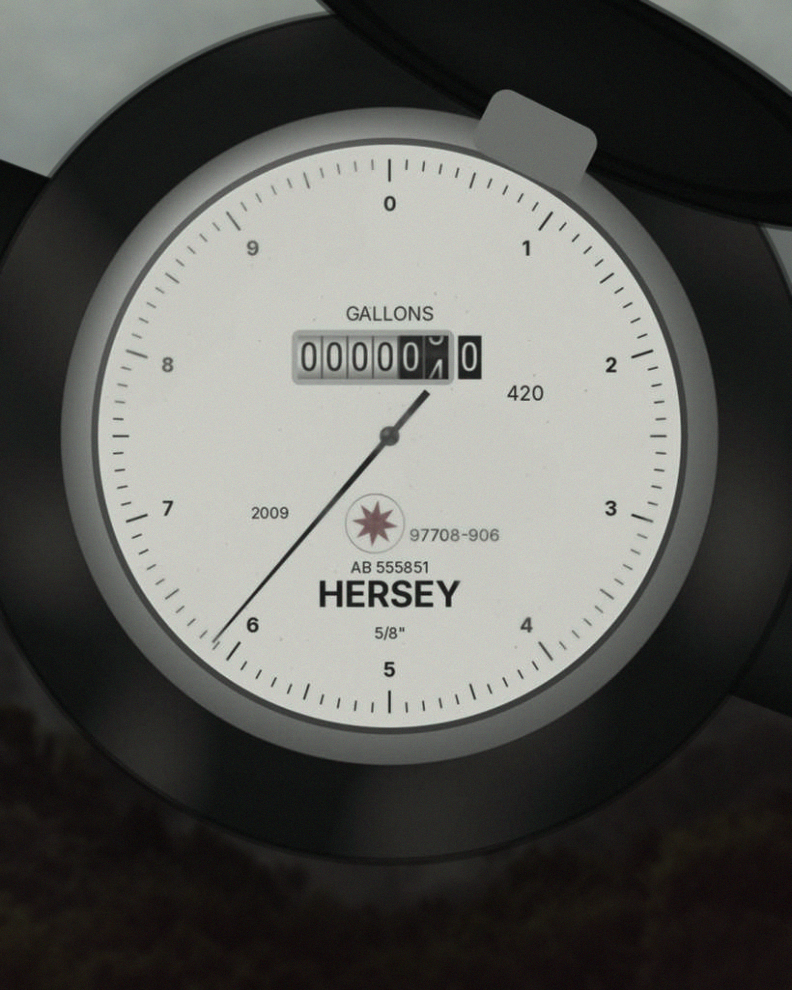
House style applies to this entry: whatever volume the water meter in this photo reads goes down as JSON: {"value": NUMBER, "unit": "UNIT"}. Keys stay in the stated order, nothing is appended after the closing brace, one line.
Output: {"value": 36.1, "unit": "gal"}
